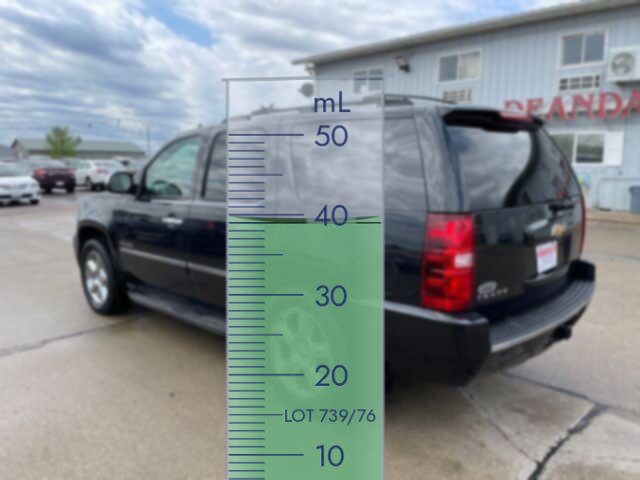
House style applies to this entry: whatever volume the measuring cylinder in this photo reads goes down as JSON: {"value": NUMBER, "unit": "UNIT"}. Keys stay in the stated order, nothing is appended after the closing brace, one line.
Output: {"value": 39, "unit": "mL"}
